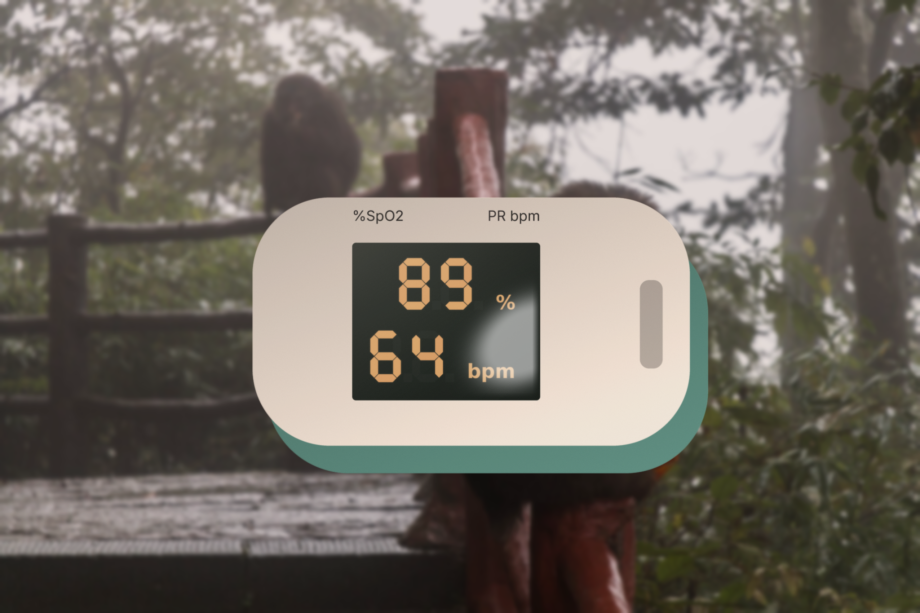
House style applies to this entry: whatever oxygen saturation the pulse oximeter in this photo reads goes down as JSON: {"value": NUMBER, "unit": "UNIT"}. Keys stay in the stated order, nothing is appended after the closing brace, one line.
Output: {"value": 89, "unit": "%"}
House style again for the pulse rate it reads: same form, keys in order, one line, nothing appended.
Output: {"value": 64, "unit": "bpm"}
